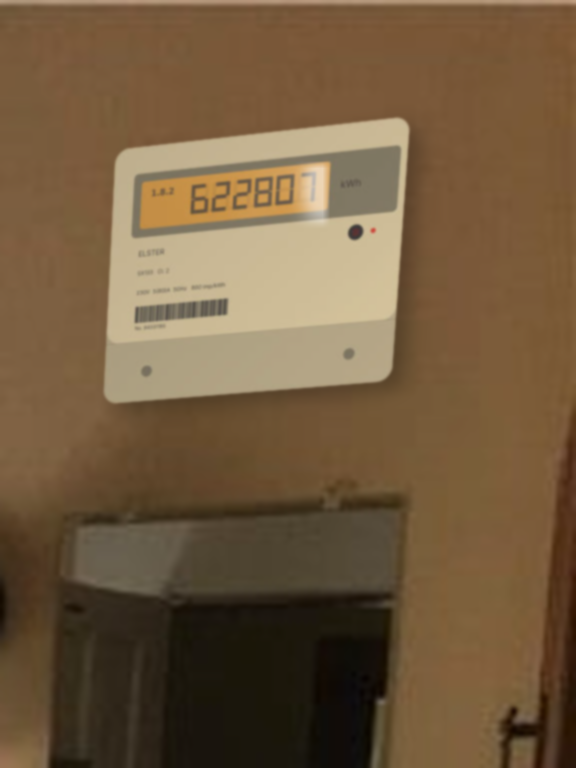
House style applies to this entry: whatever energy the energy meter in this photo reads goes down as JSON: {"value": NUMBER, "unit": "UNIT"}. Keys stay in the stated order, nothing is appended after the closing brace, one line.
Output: {"value": 622807, "unit": "kWh"}
